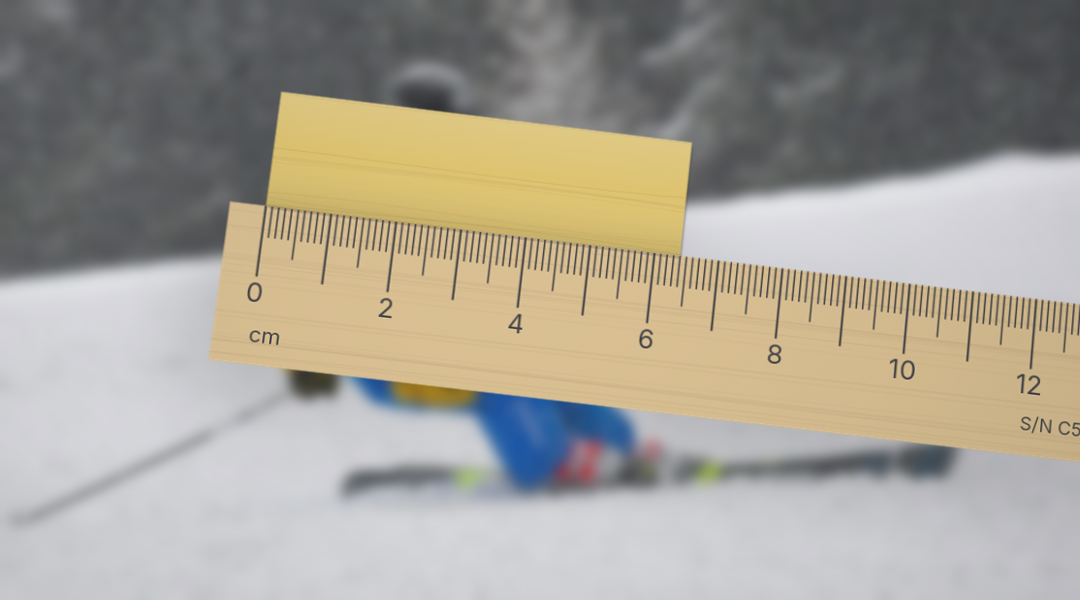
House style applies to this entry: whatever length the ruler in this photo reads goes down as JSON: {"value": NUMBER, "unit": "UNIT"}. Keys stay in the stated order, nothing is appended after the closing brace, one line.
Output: {"value": 6.4, "unit": "cm"}
